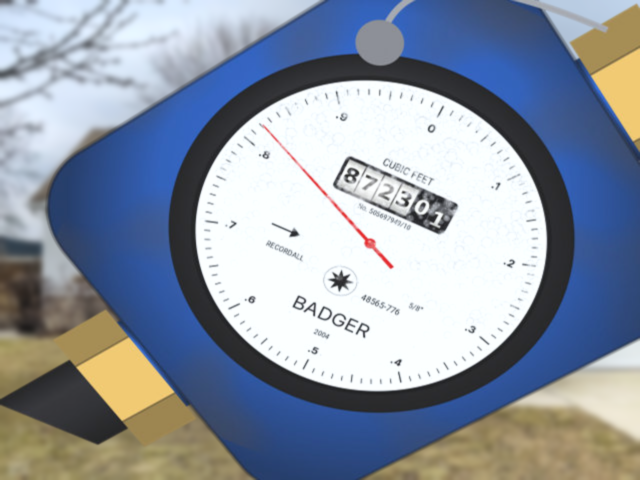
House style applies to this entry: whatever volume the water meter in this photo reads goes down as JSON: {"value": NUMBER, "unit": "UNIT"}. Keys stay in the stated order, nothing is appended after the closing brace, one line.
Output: {"value": 872300.82, "unit": "ft³"}
